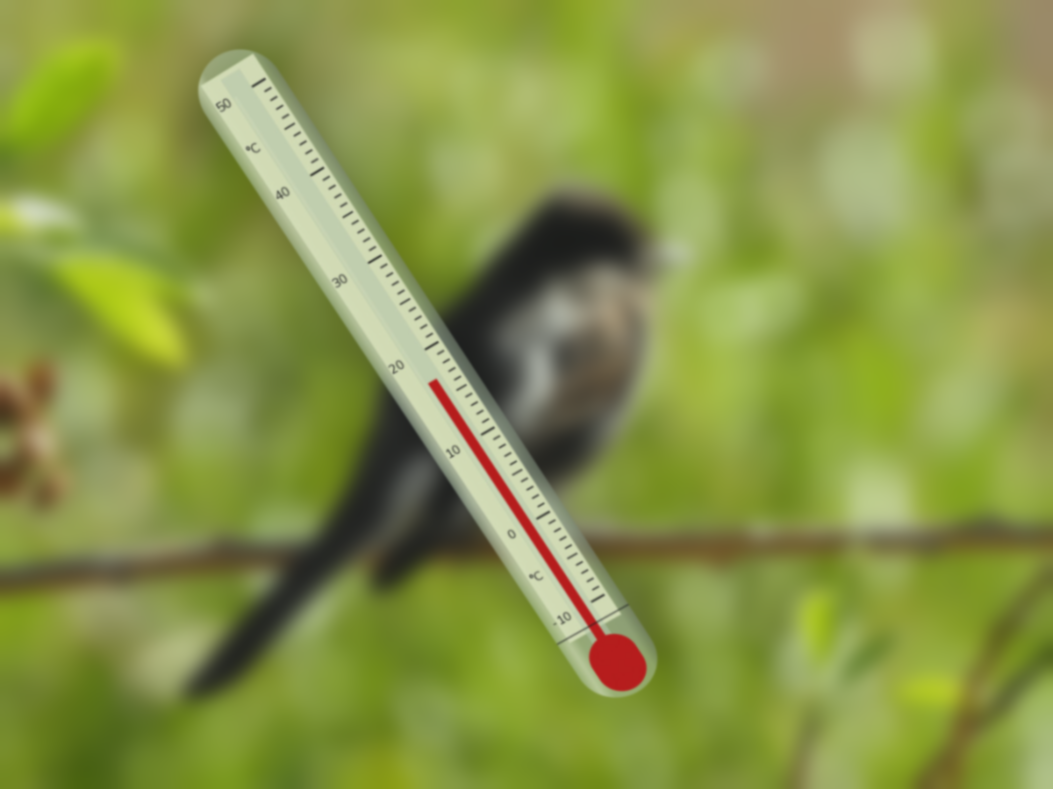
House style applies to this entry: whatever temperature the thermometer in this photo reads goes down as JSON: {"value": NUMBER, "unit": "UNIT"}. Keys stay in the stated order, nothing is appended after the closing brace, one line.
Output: {"value": 17, "unit": "°C"}
